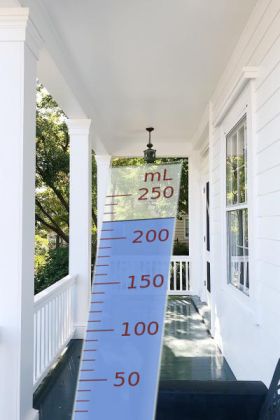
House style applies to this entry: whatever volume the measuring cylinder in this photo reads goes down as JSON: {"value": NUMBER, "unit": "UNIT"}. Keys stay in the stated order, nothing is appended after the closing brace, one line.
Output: {"value": 220, "unit": "mL"}
